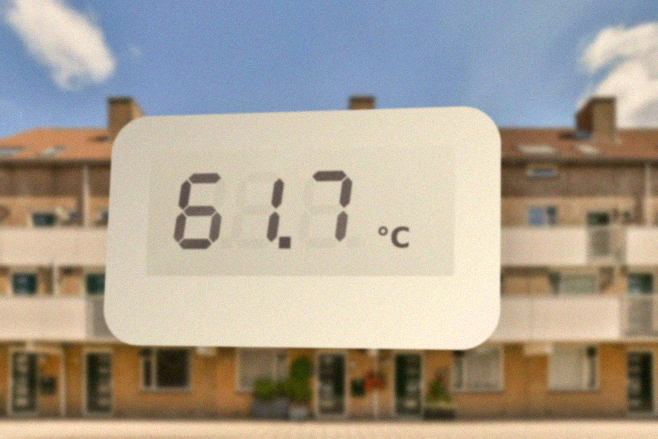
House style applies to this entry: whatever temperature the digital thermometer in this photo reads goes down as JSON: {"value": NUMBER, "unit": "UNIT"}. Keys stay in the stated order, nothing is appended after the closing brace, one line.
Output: {"value": 61.7, "unit": "°C"}
